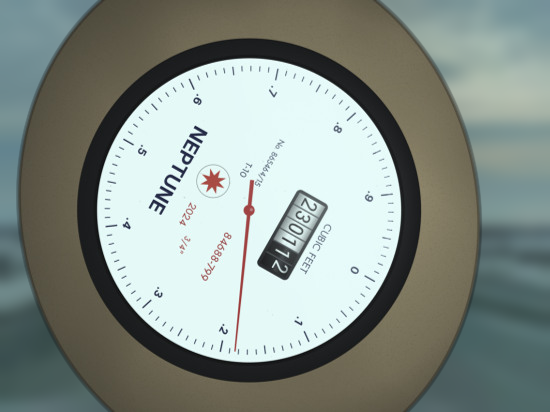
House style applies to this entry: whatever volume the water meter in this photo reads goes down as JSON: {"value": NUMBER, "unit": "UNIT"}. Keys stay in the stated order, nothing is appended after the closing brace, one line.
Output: {"value": 230112.18, "unit": "ft³"}
